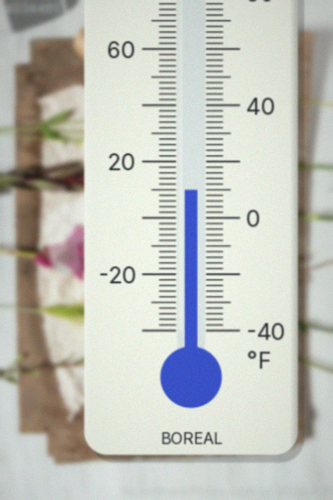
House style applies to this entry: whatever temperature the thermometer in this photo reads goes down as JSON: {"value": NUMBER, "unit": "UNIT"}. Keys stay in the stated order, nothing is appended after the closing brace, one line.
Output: {"value": 10, "unit": "°F"}
